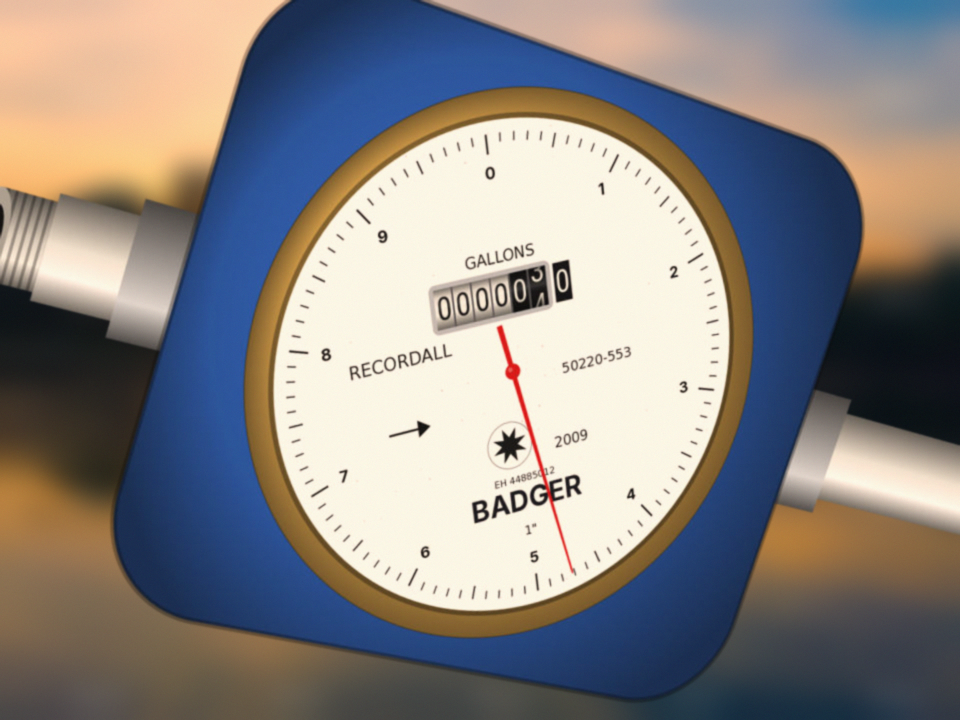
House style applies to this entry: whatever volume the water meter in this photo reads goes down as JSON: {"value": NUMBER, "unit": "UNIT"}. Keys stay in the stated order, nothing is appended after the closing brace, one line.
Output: {"value": 34.7, "unit": "gal"}
